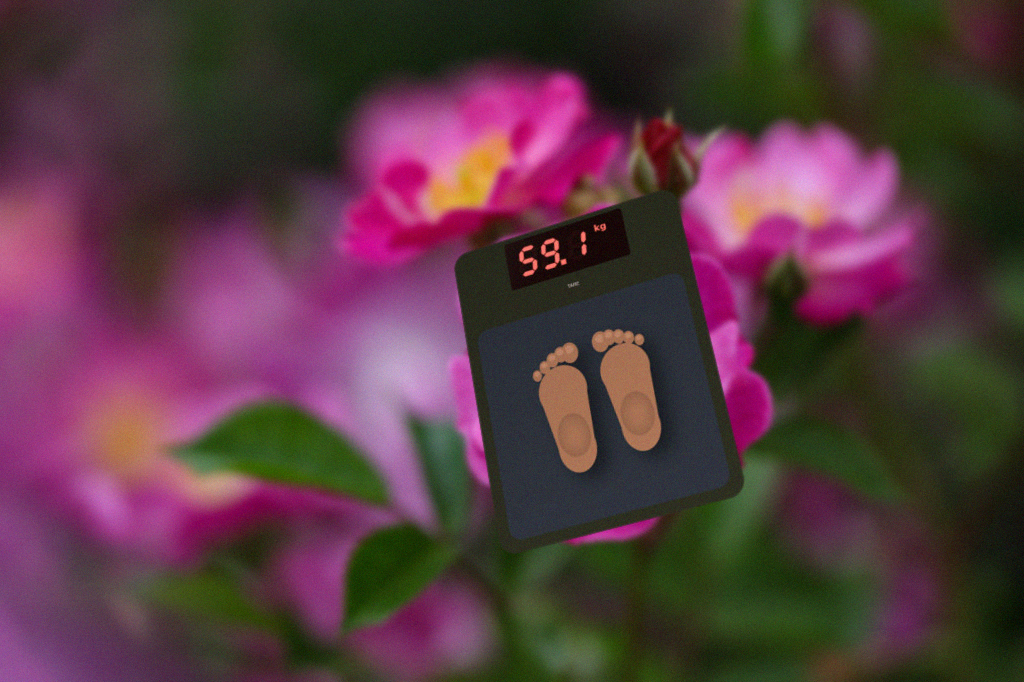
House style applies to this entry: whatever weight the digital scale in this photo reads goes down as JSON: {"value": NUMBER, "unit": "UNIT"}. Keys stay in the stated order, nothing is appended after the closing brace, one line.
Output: {"value": 59.1, "unit": "kg"}
